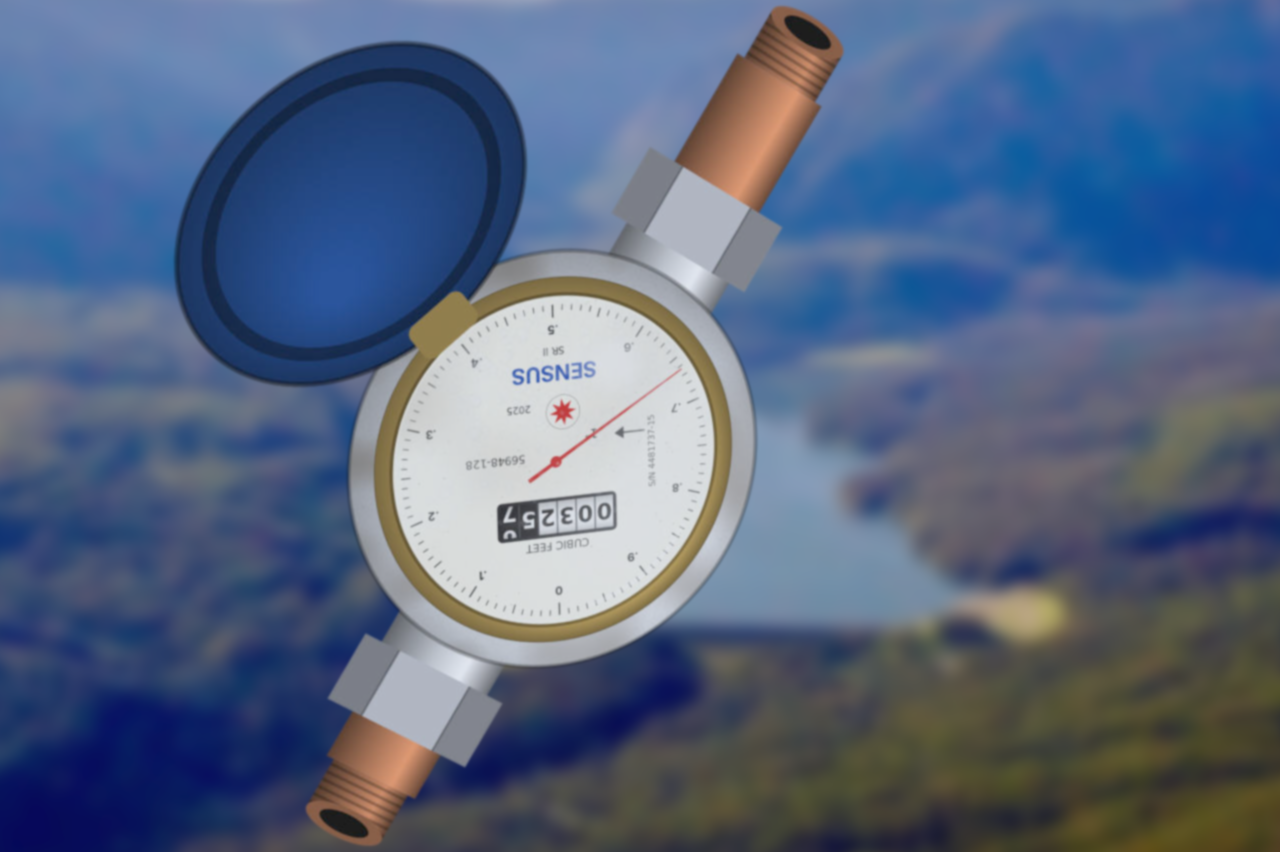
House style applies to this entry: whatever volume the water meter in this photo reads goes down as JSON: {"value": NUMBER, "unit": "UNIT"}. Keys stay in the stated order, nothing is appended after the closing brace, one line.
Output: {"value": 3256.66, "unit": "ft³"}
